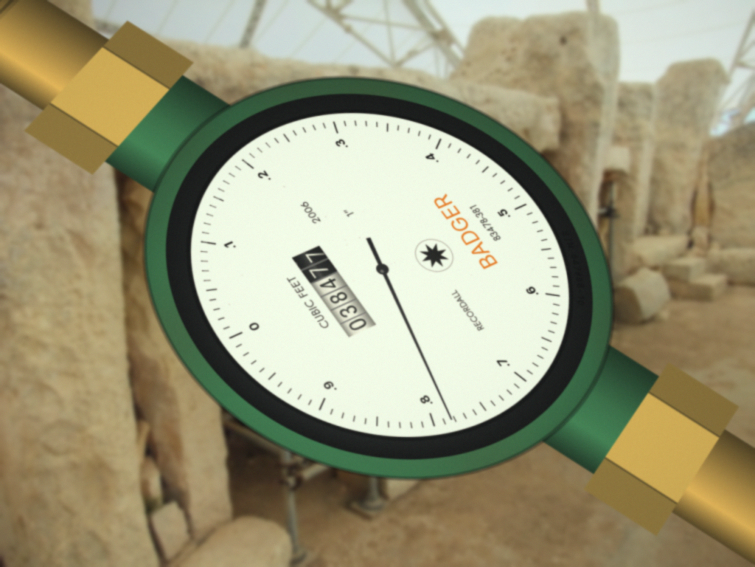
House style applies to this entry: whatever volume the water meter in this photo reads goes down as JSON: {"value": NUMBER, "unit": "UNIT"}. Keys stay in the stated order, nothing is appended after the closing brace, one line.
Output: {"value": 38476.78, "unit": "ft³"}
